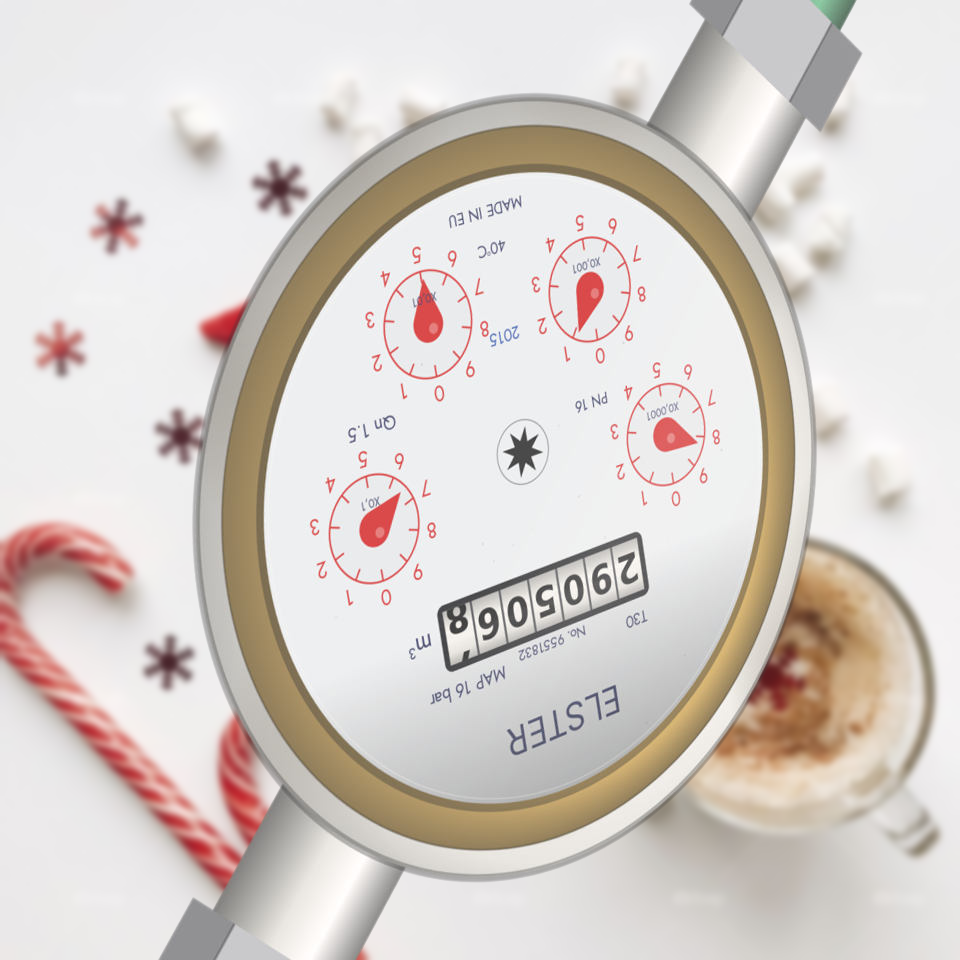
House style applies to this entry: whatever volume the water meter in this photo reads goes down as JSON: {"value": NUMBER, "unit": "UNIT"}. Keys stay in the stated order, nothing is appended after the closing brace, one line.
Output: {"value": 2905067.6508, "unit": "m³"}
